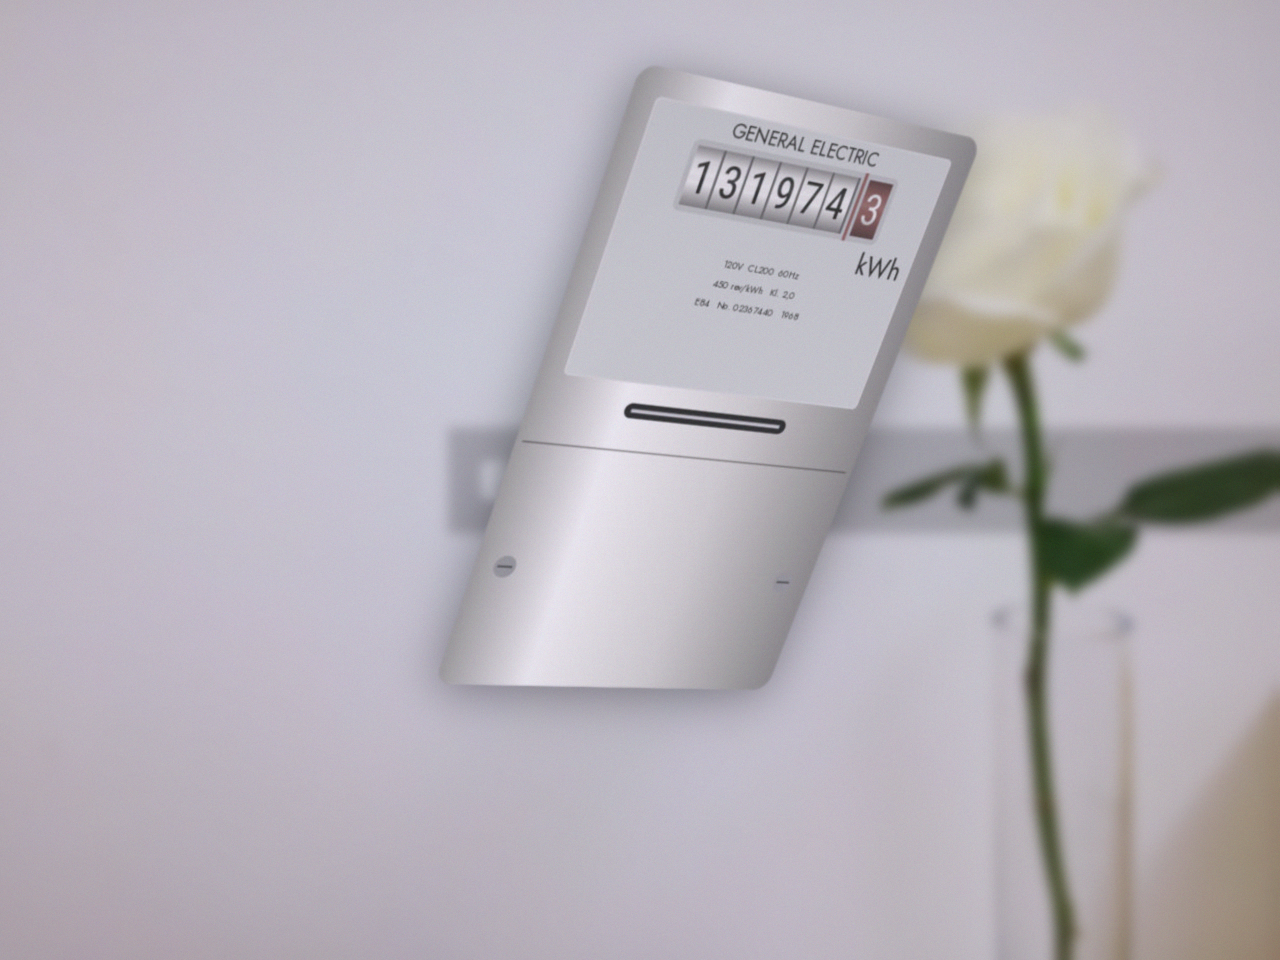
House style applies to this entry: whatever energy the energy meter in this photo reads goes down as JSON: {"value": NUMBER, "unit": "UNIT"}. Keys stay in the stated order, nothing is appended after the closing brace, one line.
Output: {"value": 131974.3, "unit": "kWh"}
